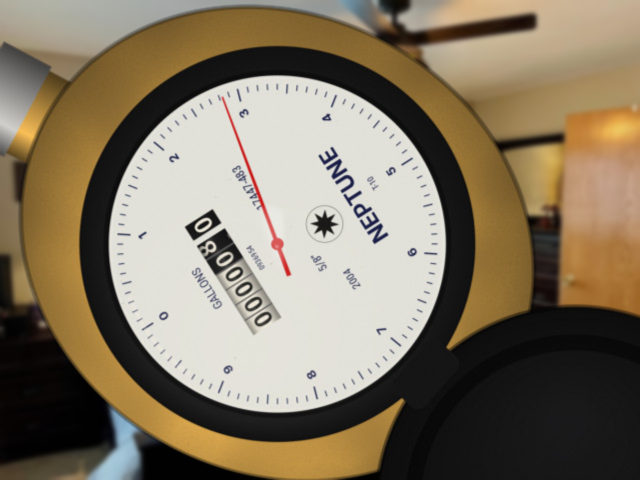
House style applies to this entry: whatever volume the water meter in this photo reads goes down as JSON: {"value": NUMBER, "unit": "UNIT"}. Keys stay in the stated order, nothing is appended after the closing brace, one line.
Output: {"value": 82.8, "unit": "gal"}
